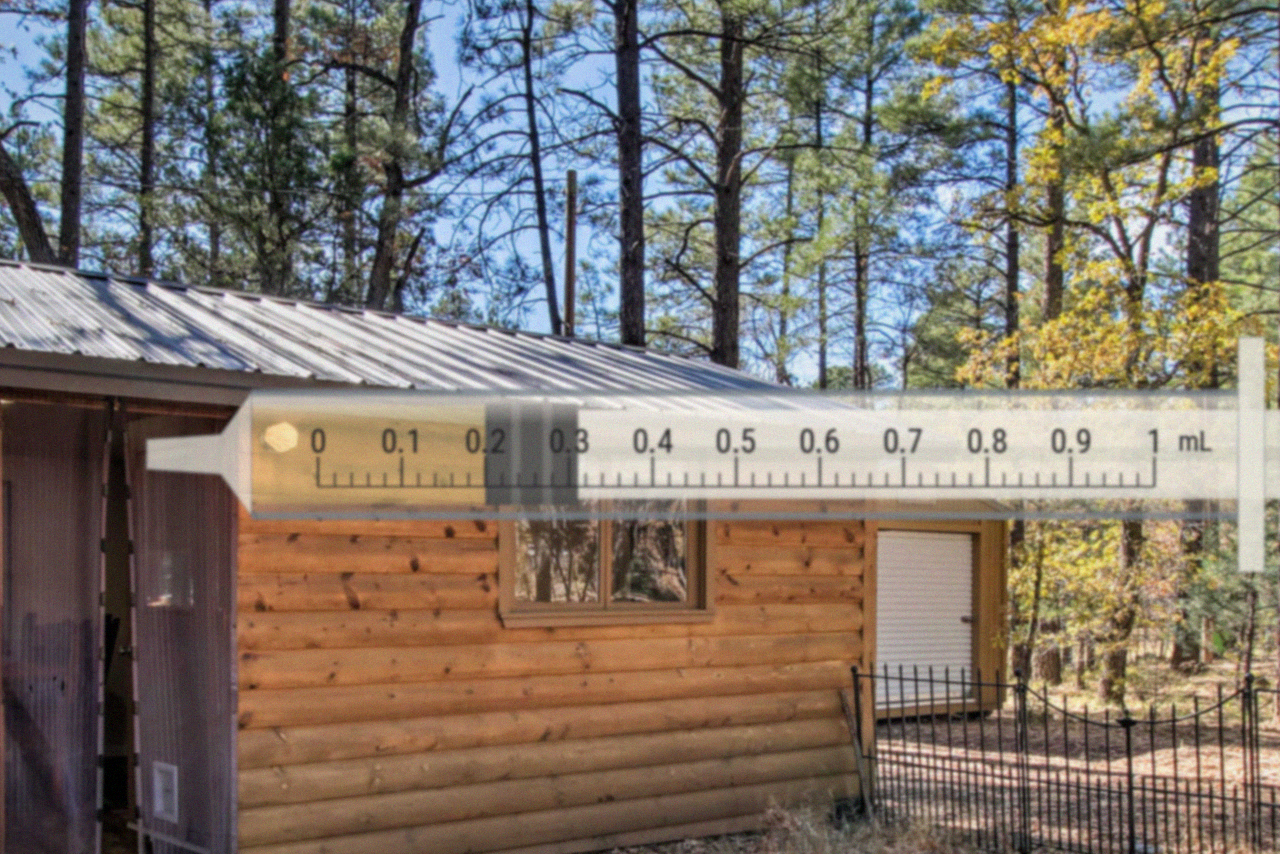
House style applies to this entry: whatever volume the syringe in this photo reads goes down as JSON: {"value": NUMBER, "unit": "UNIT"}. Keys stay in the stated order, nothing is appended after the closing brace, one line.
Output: {"value": 0.2, "unit": "mL"}
